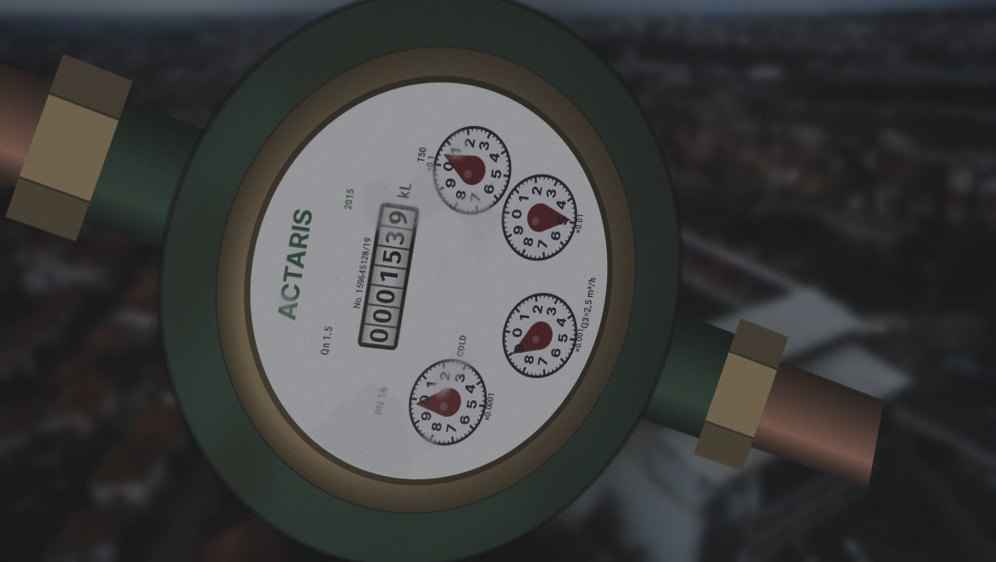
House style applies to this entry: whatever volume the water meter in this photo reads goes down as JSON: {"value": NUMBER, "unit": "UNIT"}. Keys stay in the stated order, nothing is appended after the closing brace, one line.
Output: {"value": 1539.0489, "unit": "kL"}
